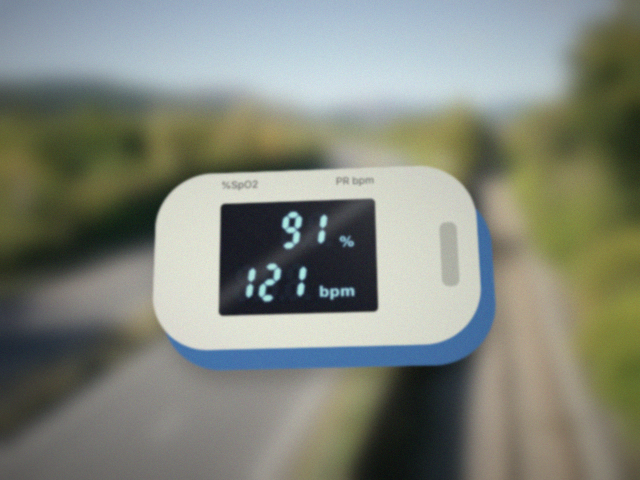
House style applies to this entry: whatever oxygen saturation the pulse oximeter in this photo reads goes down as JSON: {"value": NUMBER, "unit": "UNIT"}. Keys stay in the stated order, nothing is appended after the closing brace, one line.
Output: {"value": 91, "unit": "%"}
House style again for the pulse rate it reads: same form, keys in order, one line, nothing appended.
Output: {"value": 121, "unit": "bpm"}
